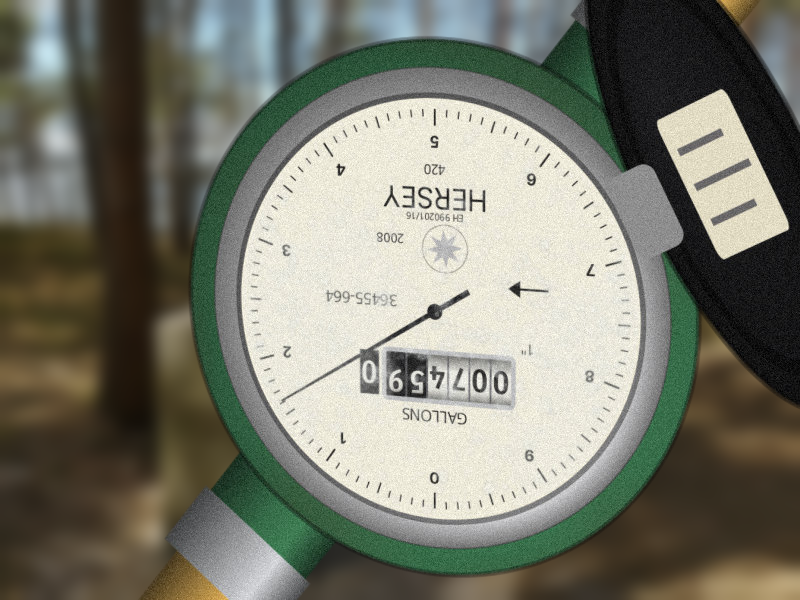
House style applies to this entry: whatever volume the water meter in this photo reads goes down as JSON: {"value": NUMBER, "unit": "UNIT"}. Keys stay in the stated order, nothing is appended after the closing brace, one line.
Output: {"value": 74591.6, "unit": "gal"}
